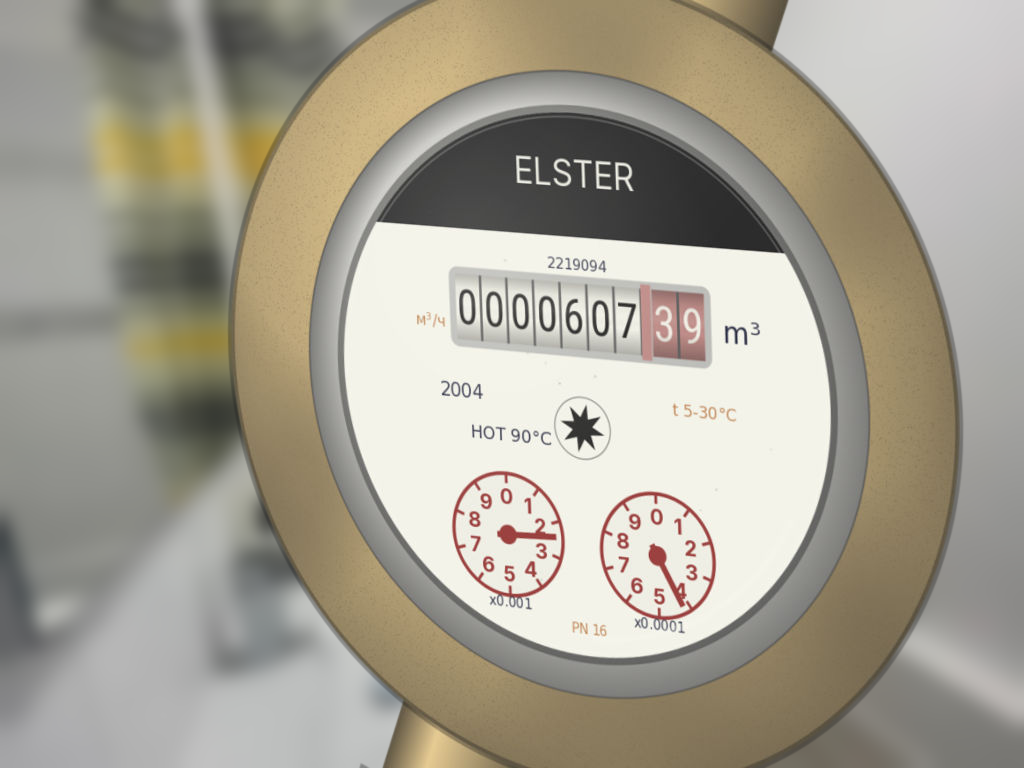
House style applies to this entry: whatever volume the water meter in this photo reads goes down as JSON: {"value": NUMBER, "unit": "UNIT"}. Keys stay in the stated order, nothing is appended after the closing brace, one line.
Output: {"value": 607.3924, "unit": "m³"}
